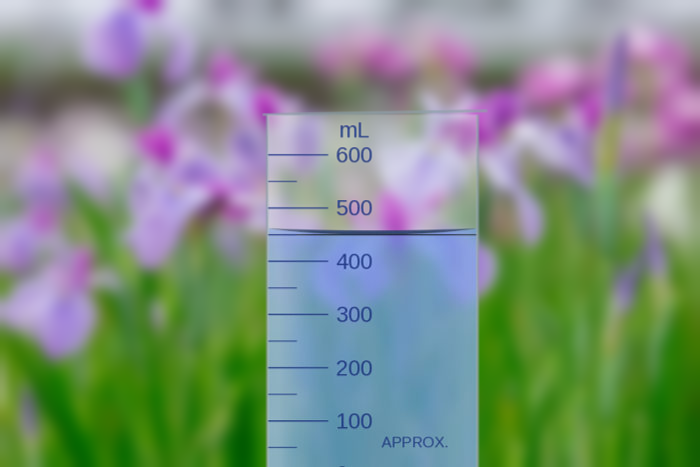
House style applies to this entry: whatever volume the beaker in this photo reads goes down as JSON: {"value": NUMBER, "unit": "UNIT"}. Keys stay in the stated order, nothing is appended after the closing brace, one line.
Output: {"value": 450, "unit": "mL"}
